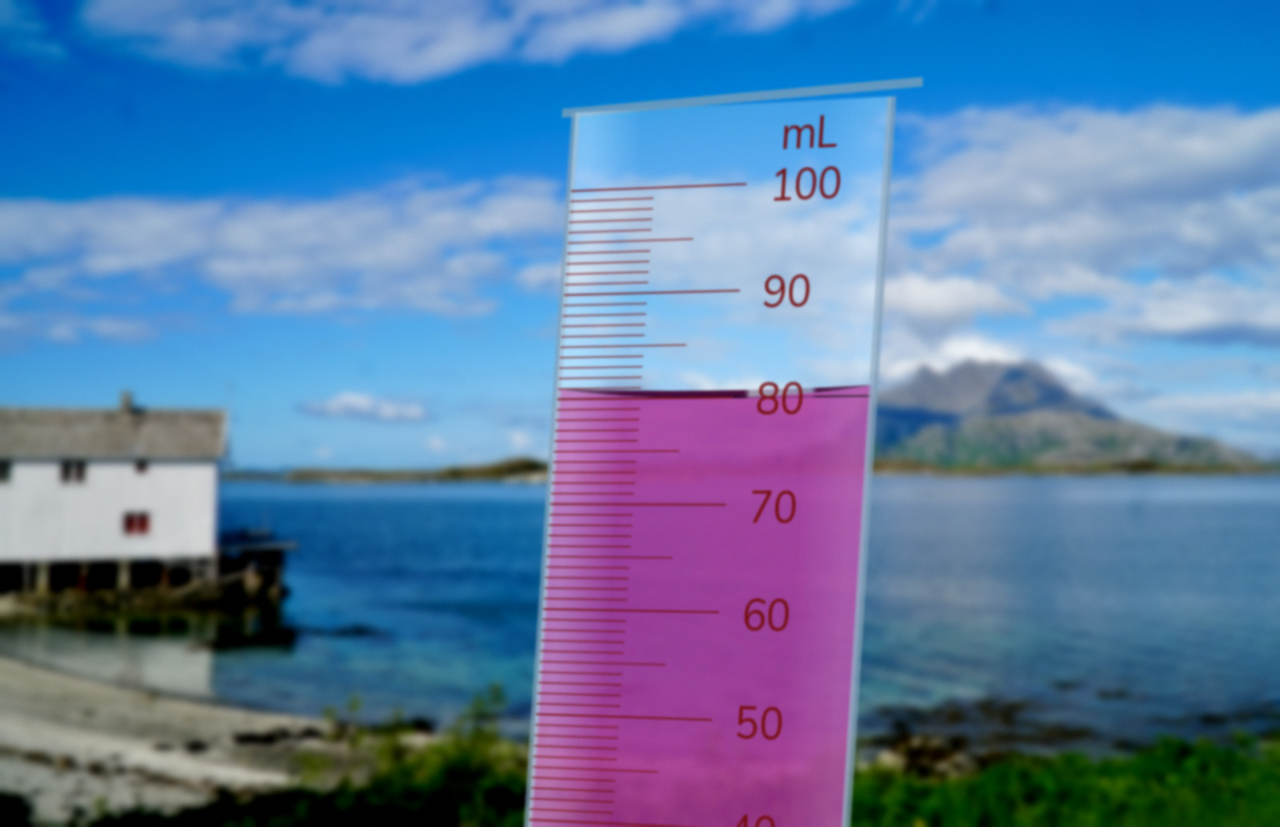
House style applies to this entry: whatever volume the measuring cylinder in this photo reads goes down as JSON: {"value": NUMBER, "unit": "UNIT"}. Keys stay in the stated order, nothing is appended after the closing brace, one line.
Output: {"value": 80, "unit": "mL"}
